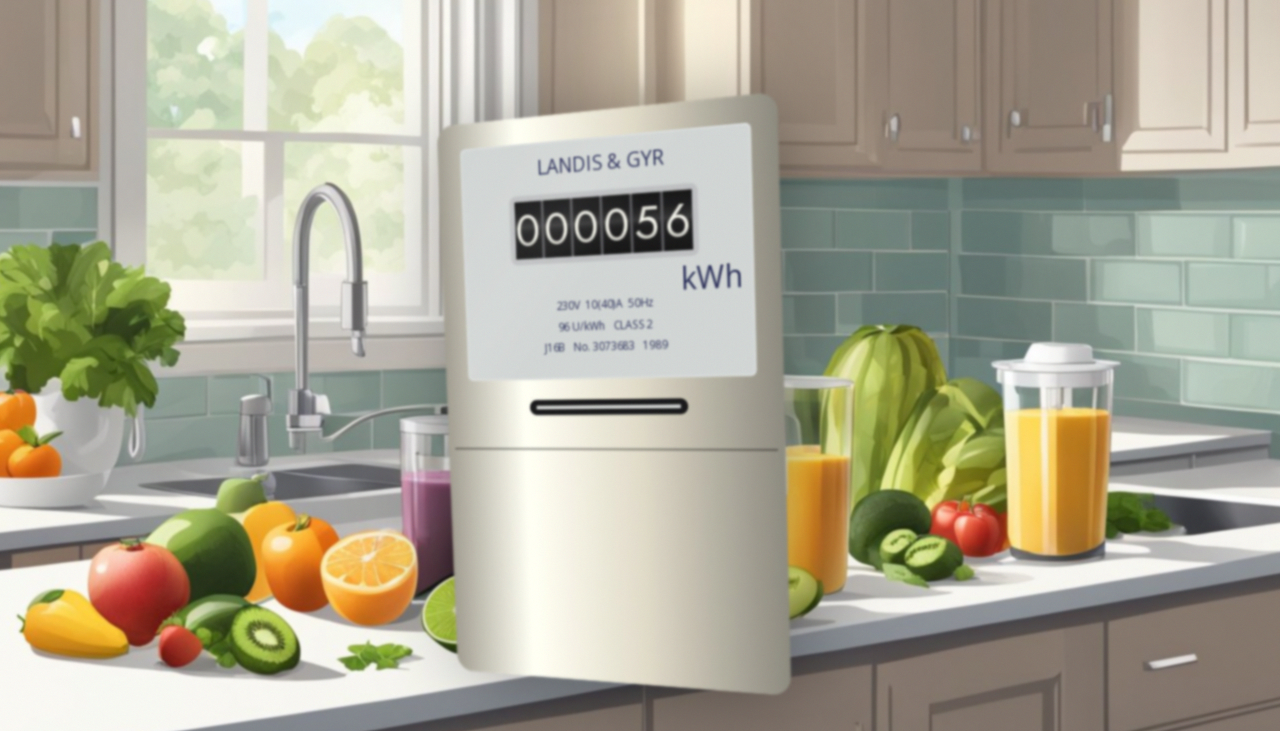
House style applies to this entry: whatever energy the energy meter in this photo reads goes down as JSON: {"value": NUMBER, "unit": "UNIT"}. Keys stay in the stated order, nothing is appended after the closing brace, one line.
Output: {"value": 56, "unit": "kWh"}
